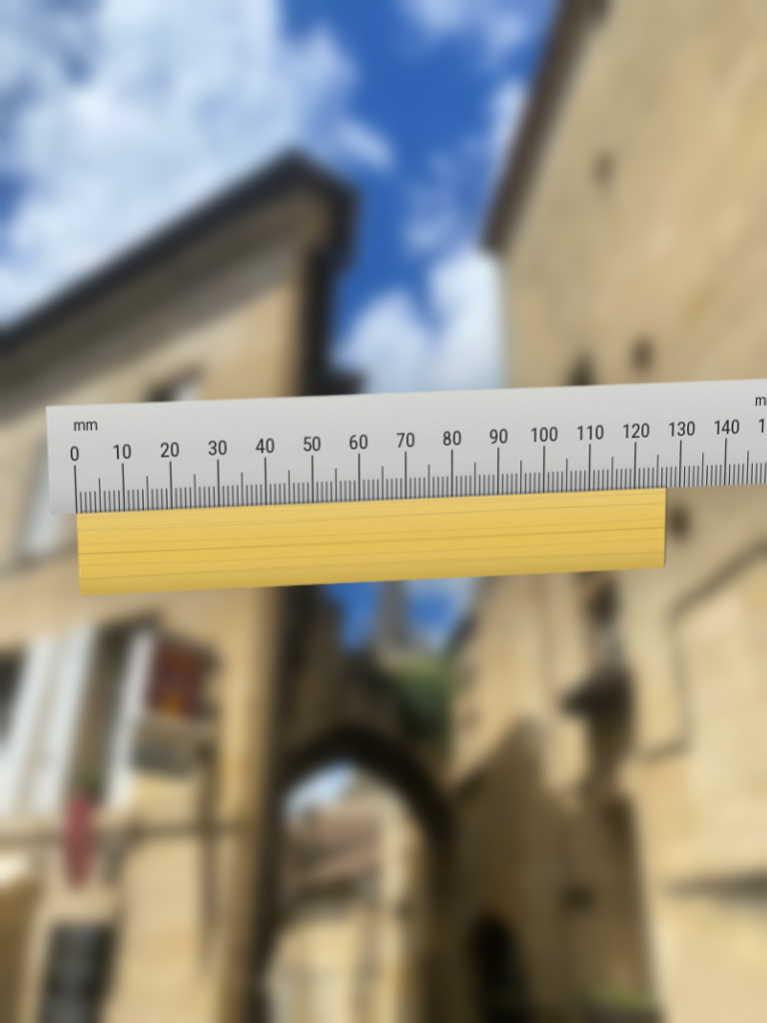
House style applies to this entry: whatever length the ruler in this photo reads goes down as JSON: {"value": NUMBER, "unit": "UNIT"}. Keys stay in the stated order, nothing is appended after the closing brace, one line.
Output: {"value": 127, "unit": "mm"}
